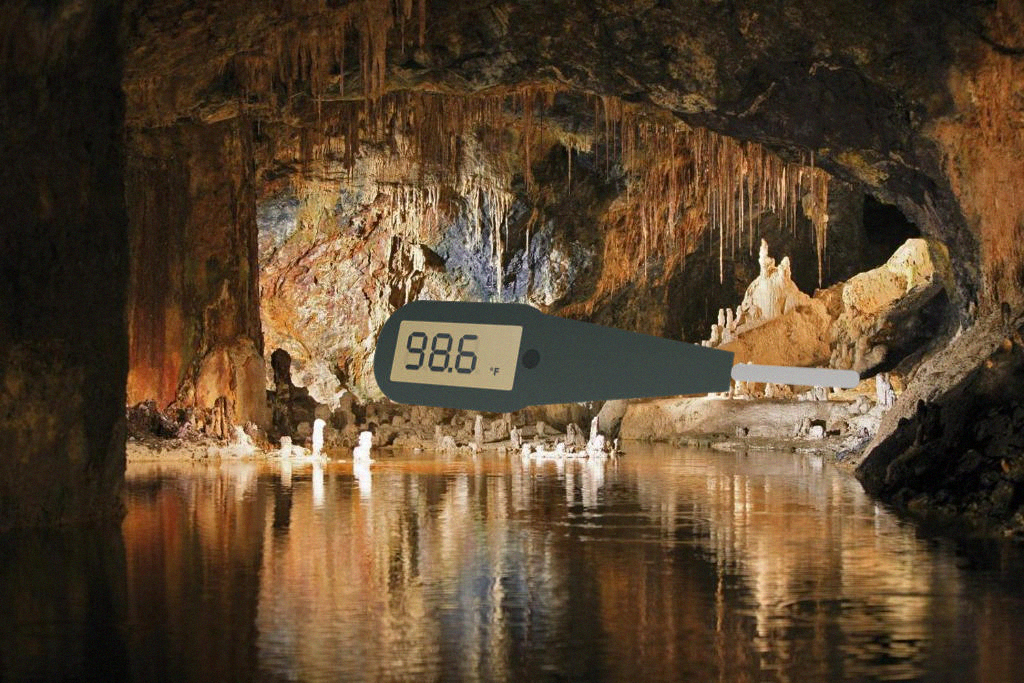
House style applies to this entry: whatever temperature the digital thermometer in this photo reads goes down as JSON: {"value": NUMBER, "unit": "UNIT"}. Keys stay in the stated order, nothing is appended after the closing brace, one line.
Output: {"value": 98.6, "unit": "°F"}
